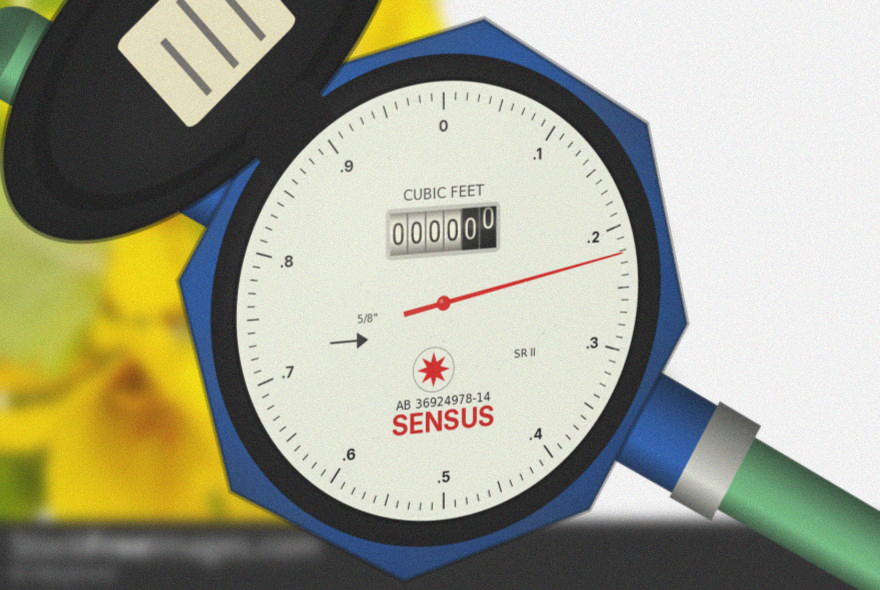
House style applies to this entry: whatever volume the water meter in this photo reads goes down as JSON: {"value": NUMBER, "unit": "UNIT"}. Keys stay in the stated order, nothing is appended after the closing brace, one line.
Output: {"value": 0.22, "unit": "ft³"}
